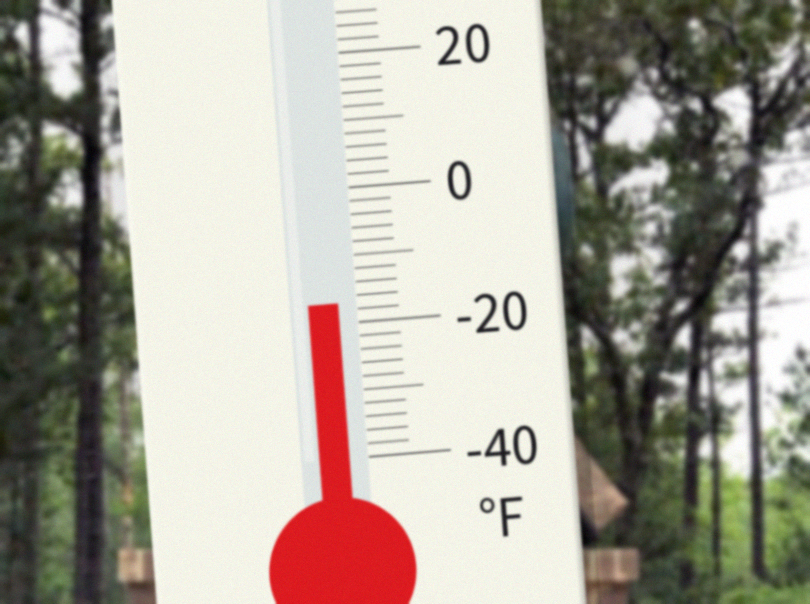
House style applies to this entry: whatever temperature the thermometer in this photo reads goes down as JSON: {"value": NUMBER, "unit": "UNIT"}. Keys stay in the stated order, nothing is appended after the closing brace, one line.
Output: {"value": -17, "unit": "°F"}
